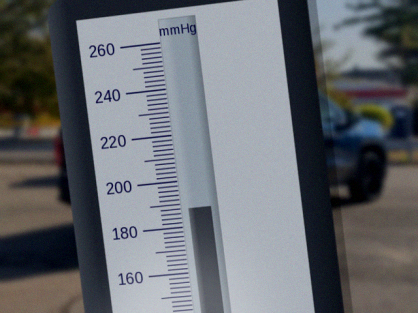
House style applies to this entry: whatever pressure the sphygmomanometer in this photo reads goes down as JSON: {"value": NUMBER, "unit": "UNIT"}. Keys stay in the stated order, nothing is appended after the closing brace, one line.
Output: {"value": 188, "unit": "mmHg"}
